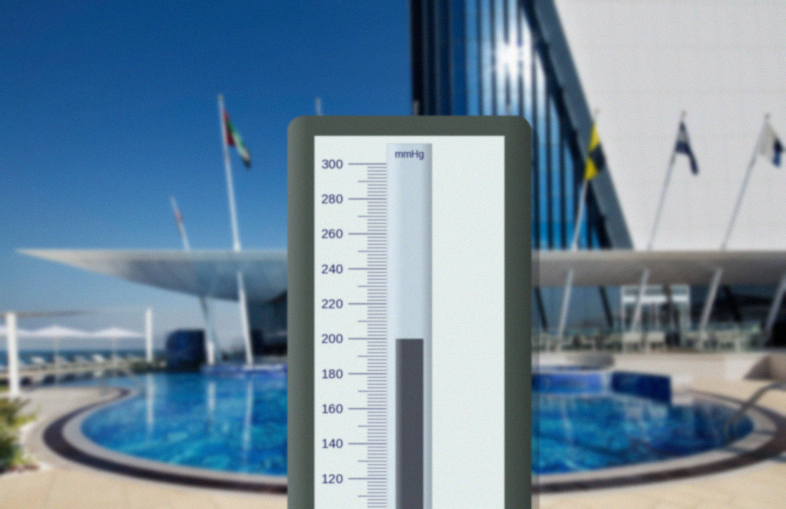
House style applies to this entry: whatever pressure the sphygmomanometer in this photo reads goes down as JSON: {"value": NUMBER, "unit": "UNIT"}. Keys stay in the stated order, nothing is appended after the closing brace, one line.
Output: {"value": 200, "unit": "mmHg"}
